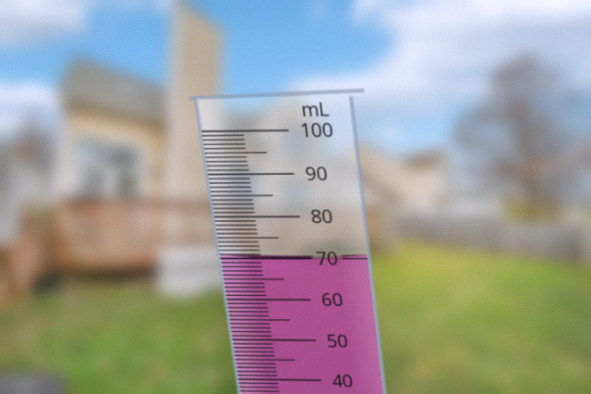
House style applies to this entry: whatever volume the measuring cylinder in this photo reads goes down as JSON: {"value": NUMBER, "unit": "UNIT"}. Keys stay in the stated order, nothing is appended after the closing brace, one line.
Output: {"value": 70, "unit": "mL"}
